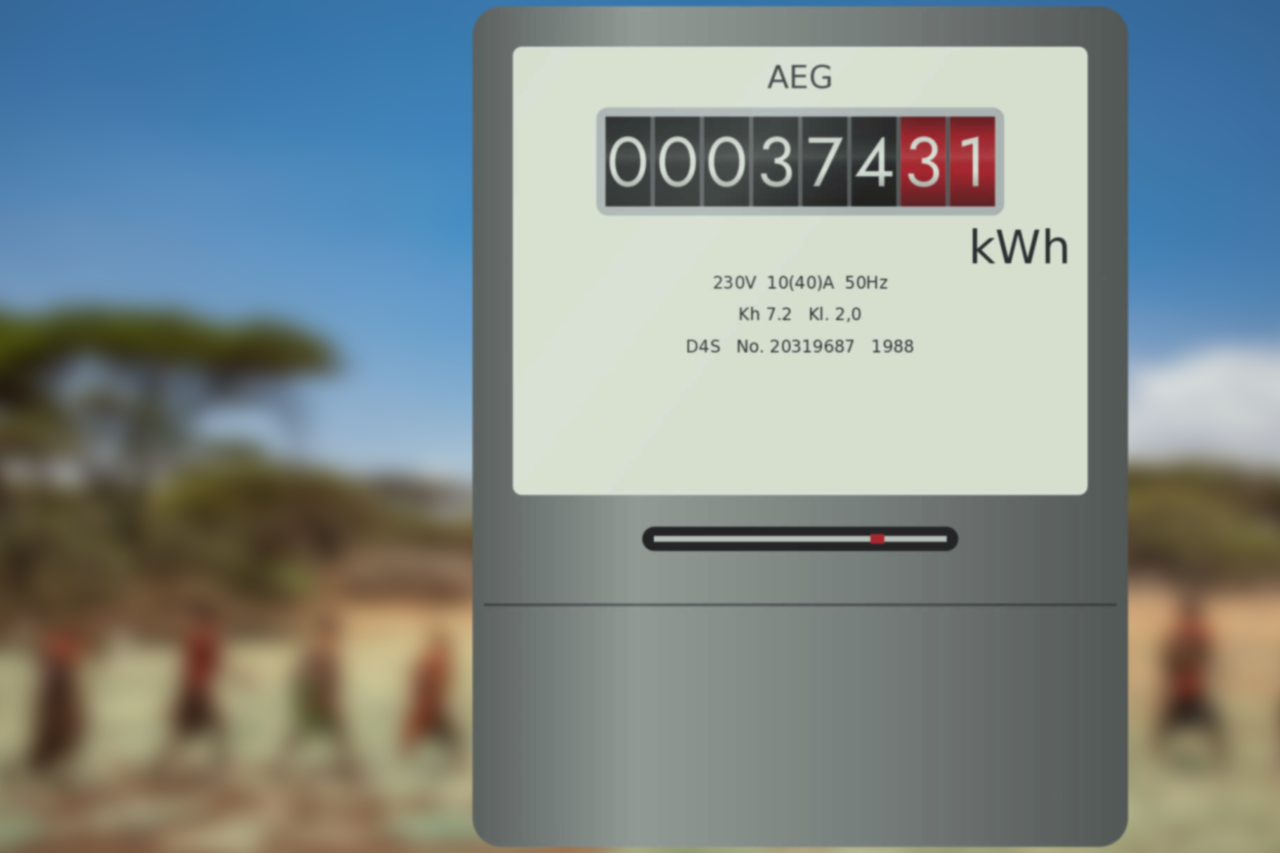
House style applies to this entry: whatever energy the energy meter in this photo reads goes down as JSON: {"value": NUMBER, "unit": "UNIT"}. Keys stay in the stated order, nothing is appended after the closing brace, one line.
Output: {"value": 374.31, "unit": "kWh"}
